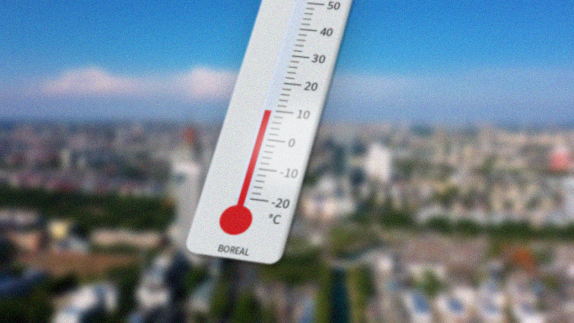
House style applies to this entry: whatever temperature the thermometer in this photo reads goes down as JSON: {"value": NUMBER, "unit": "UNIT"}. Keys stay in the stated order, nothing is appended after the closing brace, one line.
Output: {"value": 10, "unit": "°C"}
